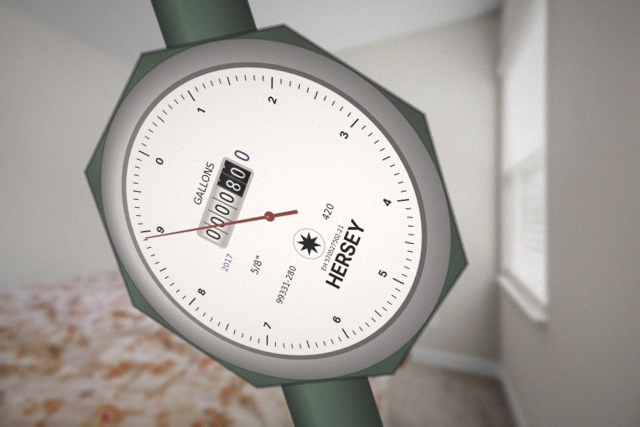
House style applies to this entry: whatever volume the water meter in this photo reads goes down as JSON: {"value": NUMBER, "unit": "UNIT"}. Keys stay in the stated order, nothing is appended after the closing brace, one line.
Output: {"value": 798.9, "unit": "gal"}
